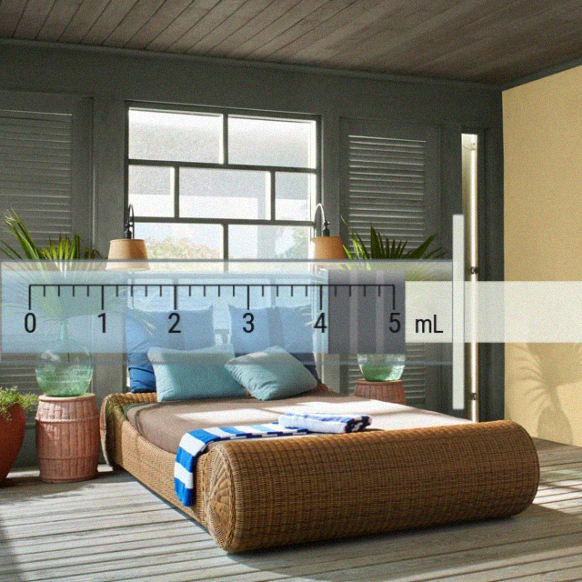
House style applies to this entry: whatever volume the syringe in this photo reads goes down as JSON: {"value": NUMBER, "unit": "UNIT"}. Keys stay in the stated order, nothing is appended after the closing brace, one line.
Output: {"value": 4.1, "unit": "mL"}
